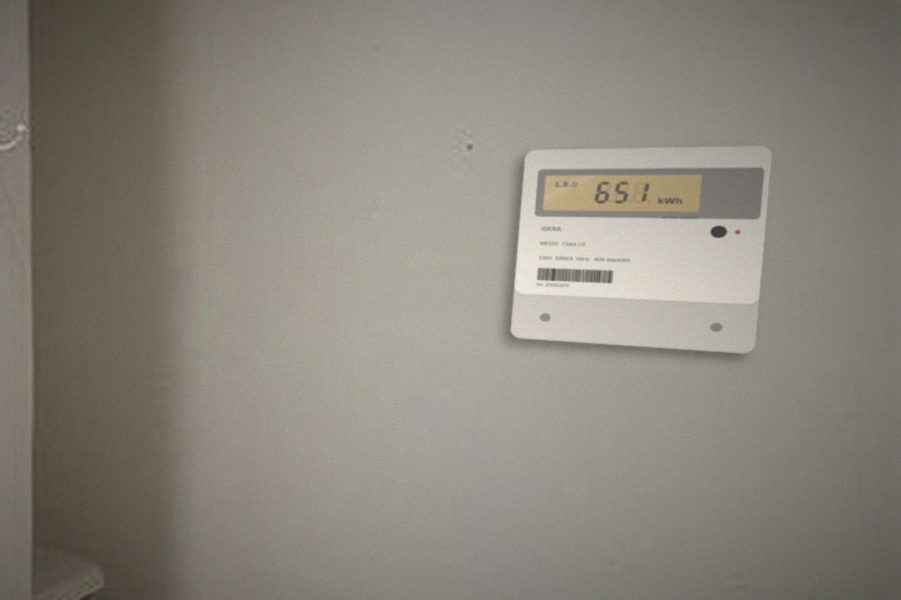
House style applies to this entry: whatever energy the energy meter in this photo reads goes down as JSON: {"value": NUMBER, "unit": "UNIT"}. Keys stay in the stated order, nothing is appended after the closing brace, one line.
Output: {"value": 651, "unit": "kWh"}
